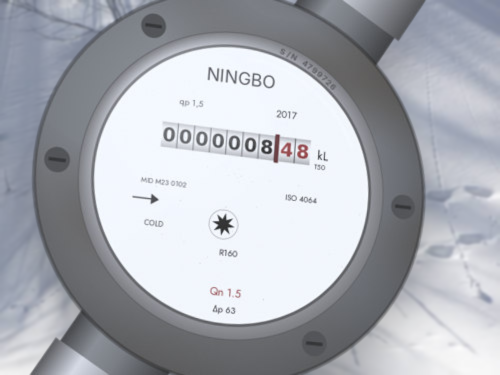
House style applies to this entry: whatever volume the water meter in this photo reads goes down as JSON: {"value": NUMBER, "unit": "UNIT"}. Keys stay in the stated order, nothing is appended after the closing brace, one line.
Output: {"value": 8.48, "unit": "kL"}
